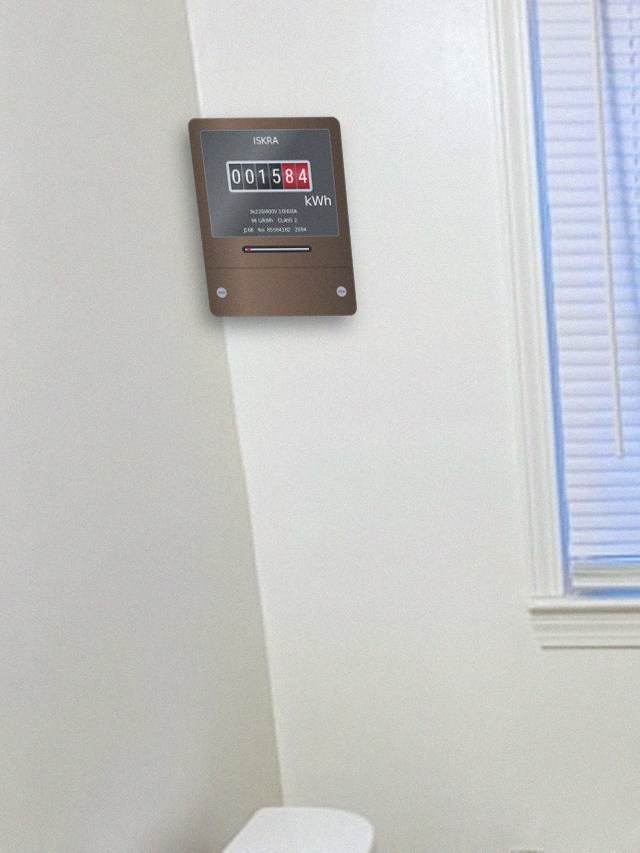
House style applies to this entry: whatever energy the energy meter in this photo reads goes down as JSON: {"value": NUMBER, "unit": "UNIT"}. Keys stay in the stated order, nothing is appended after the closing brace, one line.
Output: {"value": 15.84, "unit": "kWh"}
